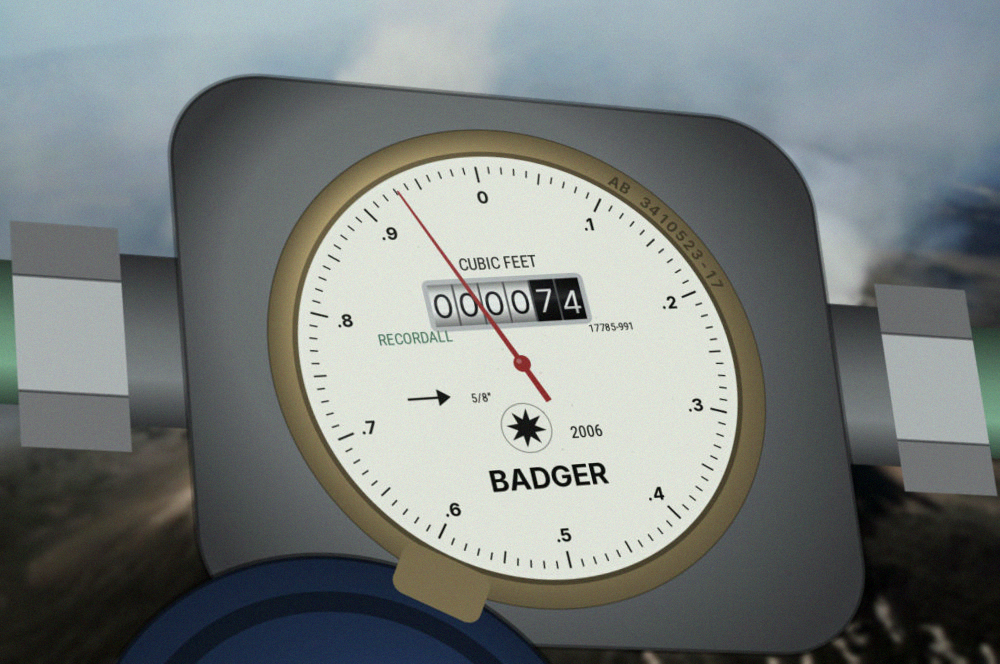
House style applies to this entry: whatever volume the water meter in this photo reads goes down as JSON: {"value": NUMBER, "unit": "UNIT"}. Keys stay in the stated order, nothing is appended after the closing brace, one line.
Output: {"value": 73.93, "unit": "ft³"}
